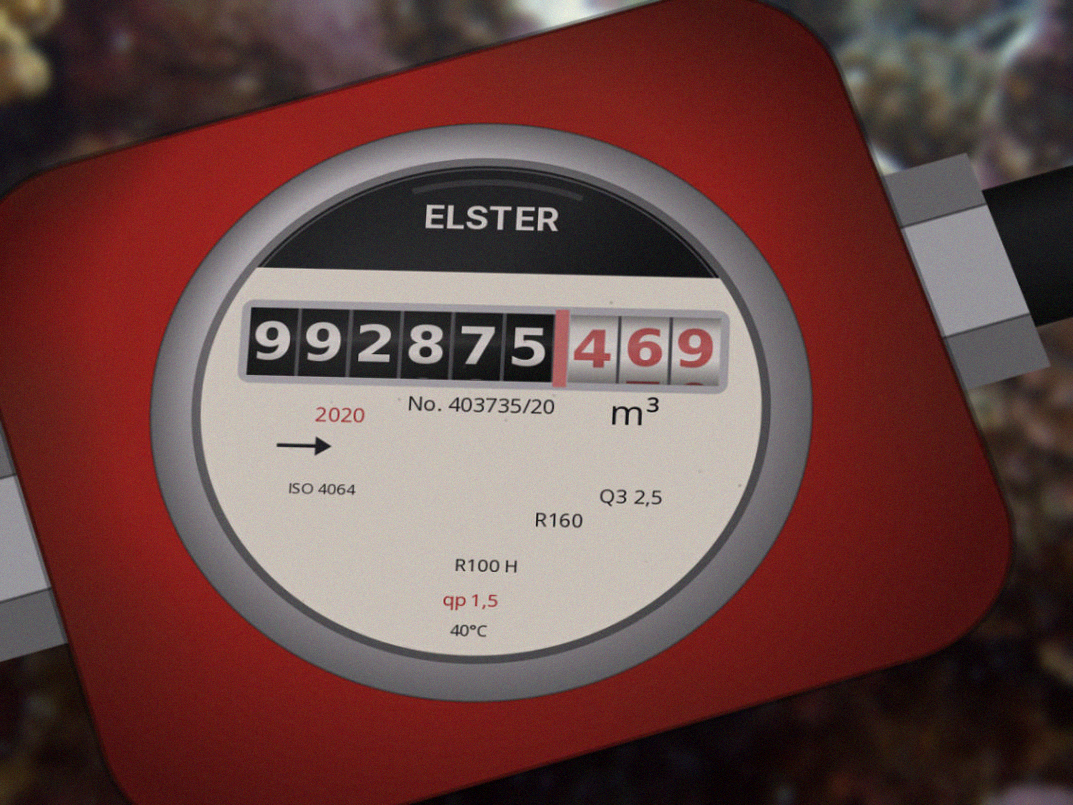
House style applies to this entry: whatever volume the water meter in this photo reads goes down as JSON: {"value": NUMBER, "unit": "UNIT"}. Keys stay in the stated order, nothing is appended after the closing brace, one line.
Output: {"value": 992875.469, "unit": "m³"}
